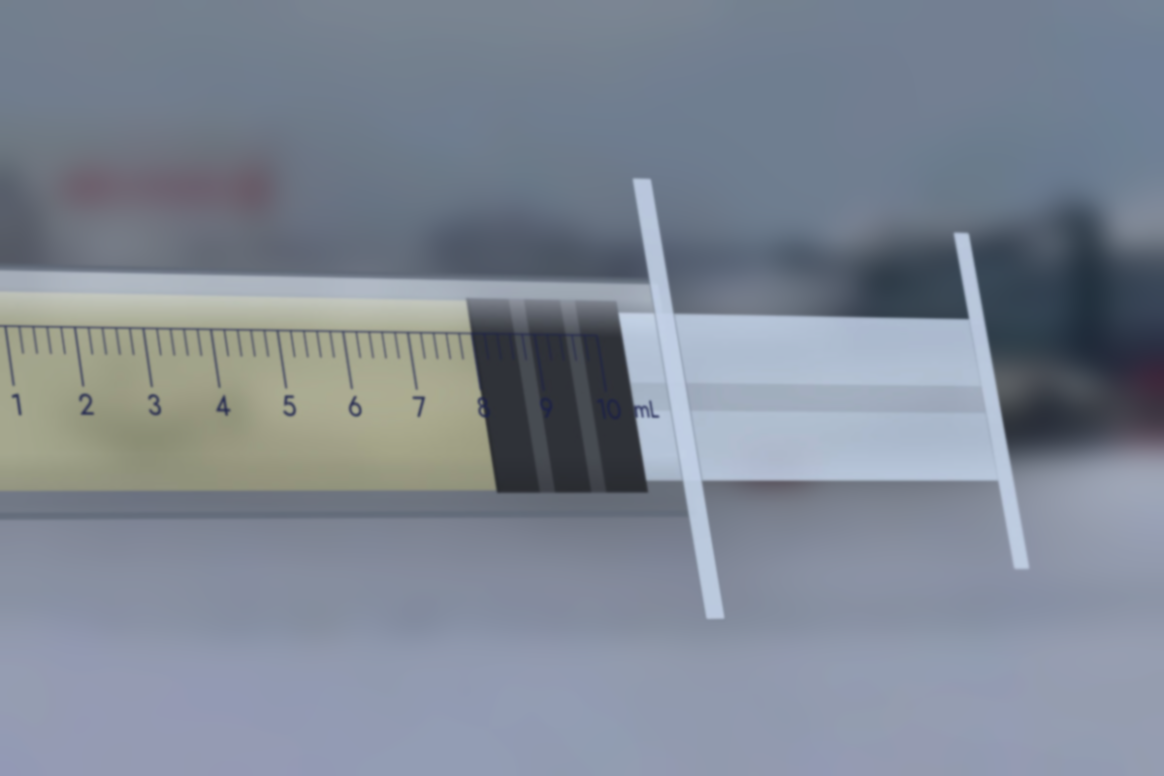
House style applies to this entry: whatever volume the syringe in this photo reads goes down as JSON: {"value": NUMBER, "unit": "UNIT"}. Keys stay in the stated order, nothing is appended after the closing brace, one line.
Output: {"value": 8, "unit": "mL"}
